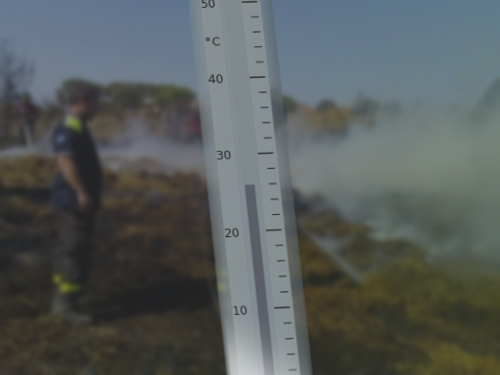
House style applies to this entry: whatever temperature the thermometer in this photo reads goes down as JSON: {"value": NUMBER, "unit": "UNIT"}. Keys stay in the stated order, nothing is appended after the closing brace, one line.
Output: {"value": 26, "unit": "°C"}
